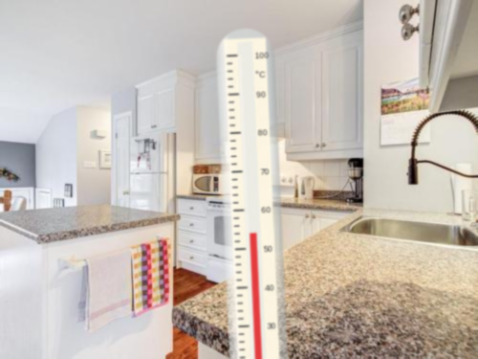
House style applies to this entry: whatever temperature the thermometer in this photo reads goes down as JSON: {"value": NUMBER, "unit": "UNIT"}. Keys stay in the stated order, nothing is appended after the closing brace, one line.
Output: {"value": 54, "unit": "°C"}
